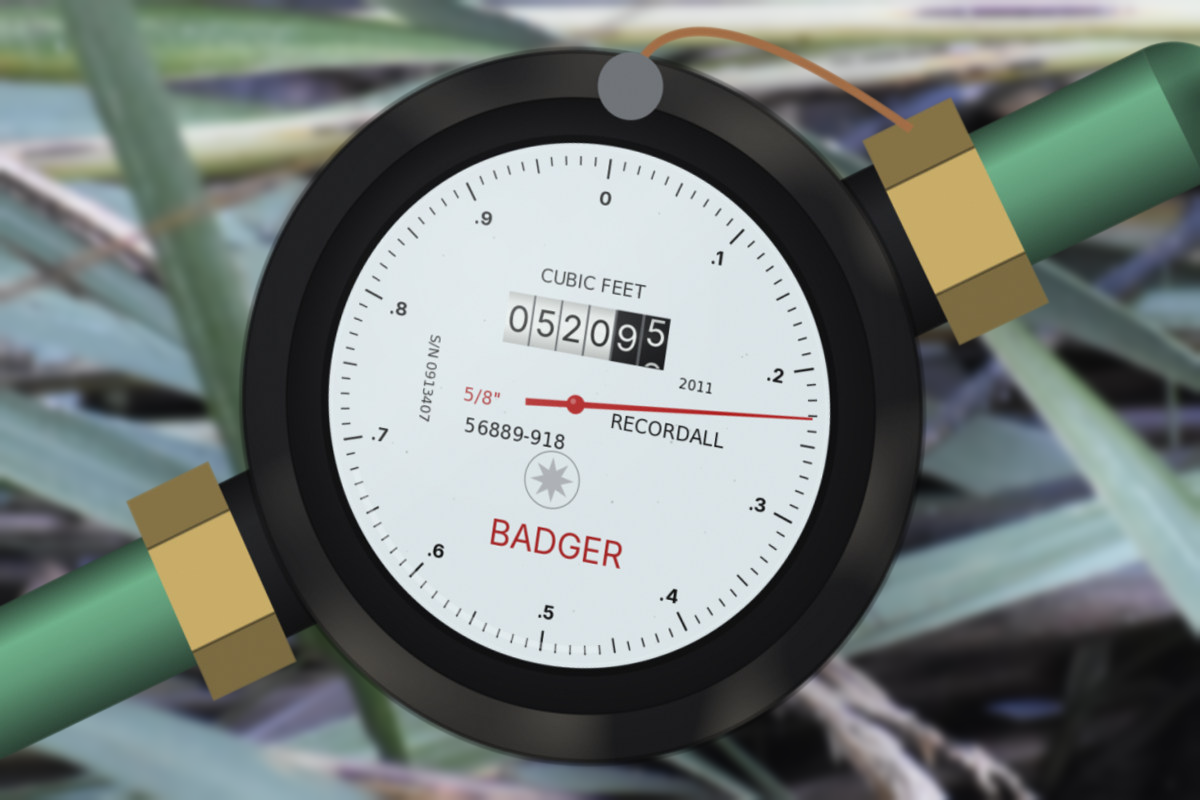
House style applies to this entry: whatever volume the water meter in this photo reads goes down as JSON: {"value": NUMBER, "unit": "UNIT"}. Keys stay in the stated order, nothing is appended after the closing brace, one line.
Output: {"value": 52095.23, "unit": "ft³"}
